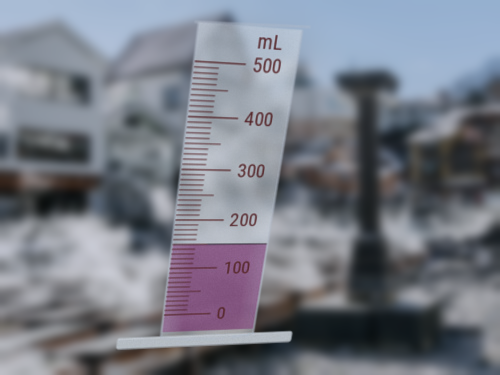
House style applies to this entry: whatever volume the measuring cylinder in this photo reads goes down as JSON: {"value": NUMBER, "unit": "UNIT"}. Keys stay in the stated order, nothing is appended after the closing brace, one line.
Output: {"value": 150, "unit": "mL"}
